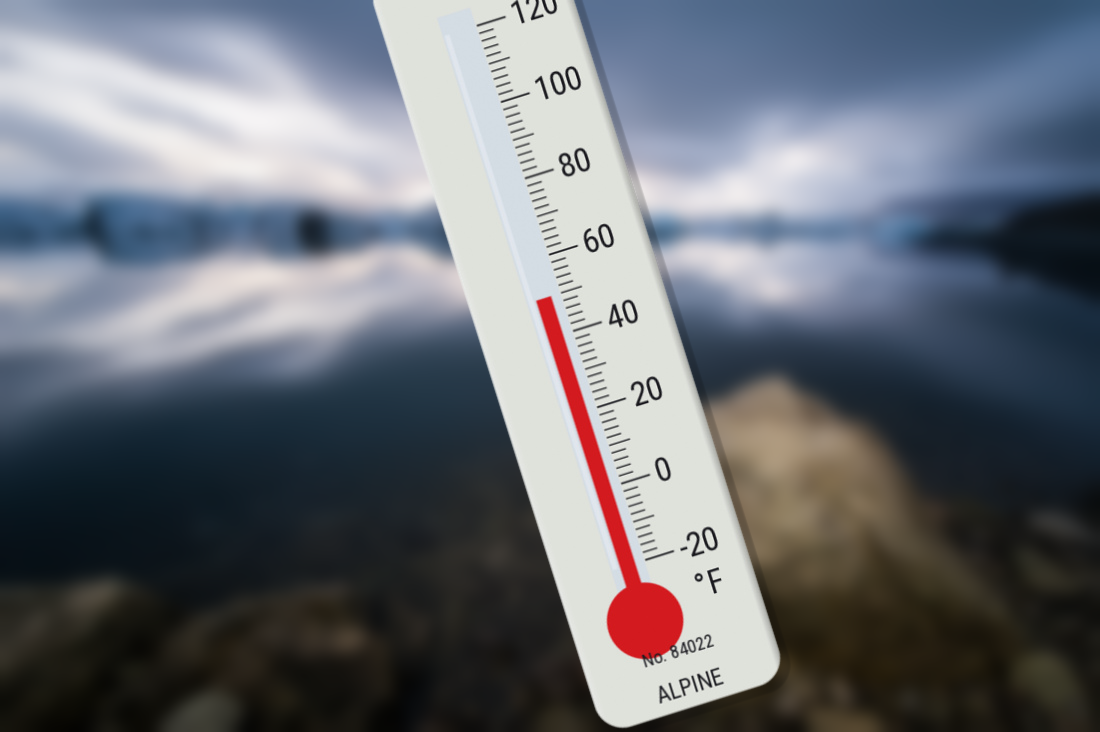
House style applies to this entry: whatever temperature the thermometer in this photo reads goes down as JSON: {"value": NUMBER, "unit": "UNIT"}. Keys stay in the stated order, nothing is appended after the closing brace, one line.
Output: {"value": 50, "unit": "°F"}
